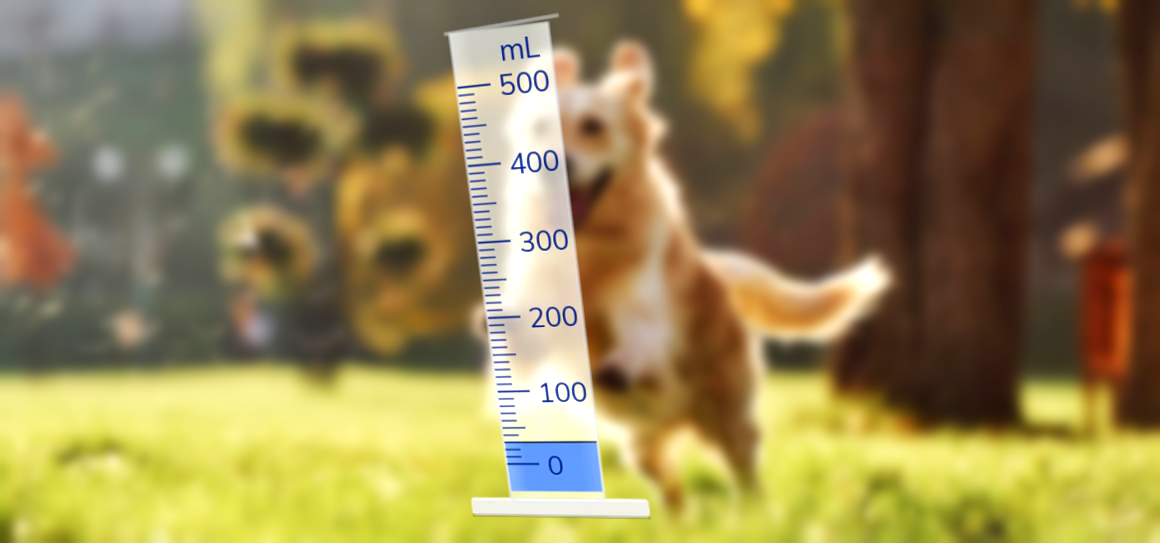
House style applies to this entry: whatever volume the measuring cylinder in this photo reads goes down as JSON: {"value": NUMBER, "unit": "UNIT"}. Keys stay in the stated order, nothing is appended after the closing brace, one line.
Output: {"value": 30, "unit": "mL"}
